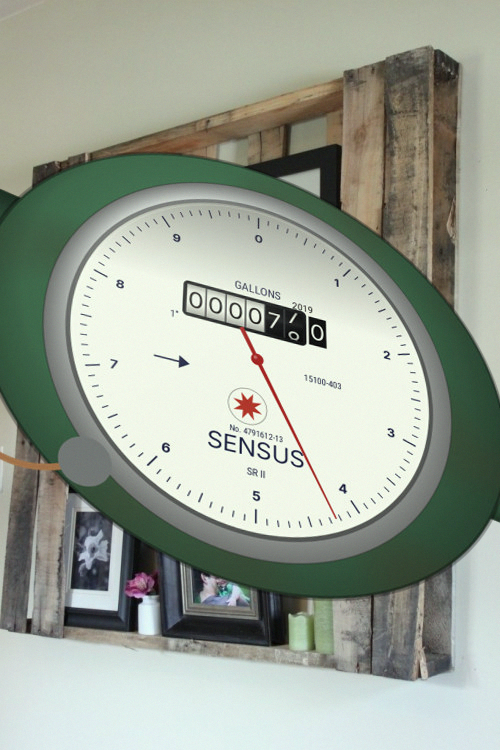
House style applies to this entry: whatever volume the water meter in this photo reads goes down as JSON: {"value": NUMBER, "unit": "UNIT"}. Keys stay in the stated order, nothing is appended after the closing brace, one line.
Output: {"value": 774.2, "unit": "gal"}
